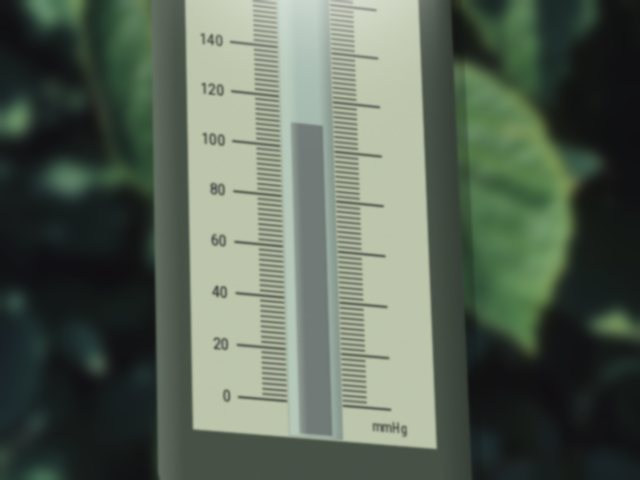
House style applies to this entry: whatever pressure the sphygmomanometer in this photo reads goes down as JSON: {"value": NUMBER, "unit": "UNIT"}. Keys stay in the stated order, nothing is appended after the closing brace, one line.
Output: {"value": 110, "unit": "mmHg"}
